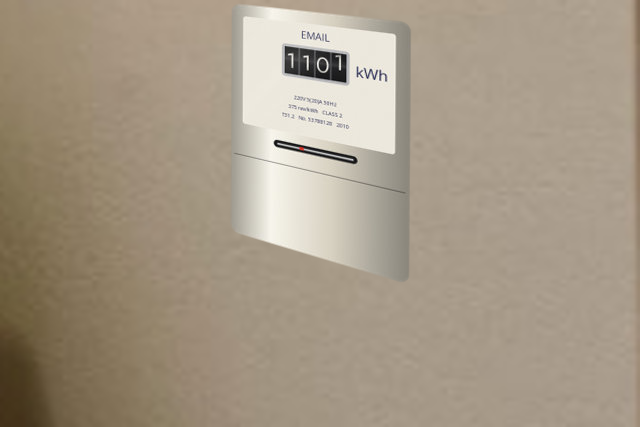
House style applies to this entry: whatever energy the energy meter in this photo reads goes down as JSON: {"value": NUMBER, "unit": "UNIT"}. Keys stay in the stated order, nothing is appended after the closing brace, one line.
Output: {"value": 1101, "unit": "kWh"}
